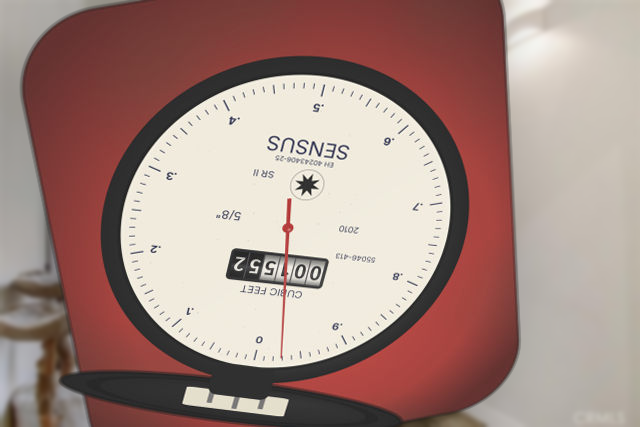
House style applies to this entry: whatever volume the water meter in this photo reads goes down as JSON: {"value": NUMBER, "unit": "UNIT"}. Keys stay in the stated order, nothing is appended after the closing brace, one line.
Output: {"value": 1551.97, "unit": "ft³"}
